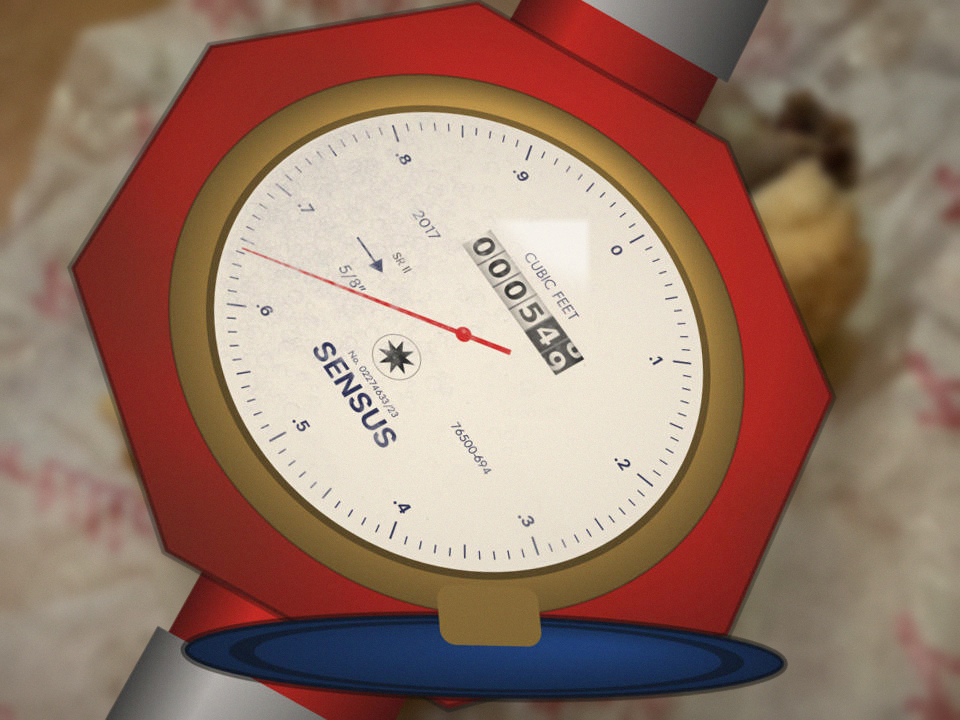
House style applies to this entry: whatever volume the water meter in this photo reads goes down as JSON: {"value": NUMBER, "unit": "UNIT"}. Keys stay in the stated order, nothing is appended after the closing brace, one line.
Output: {"value": 548.64, "unit": "ft³"}
